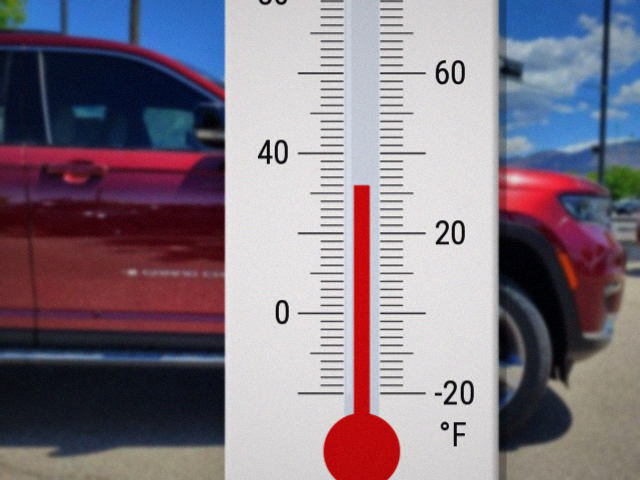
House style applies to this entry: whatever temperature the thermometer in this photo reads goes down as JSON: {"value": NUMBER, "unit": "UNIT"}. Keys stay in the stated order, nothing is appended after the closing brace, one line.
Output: {"value": 32, "unit": "°F"}
